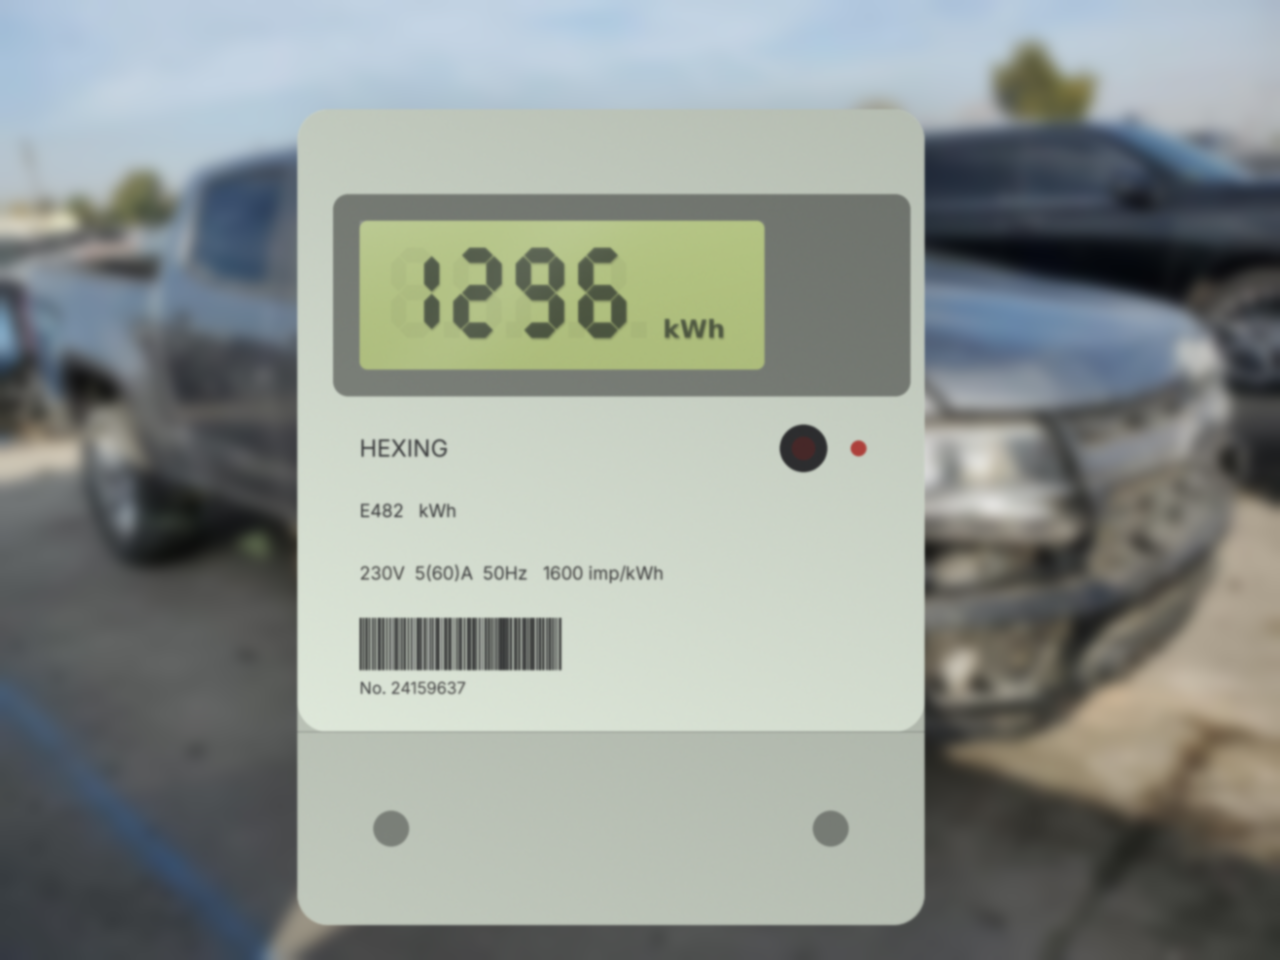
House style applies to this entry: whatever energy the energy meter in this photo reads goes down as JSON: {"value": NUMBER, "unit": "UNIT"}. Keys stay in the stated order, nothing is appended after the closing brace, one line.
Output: {"value": 1296, "unit": "kWh"}
